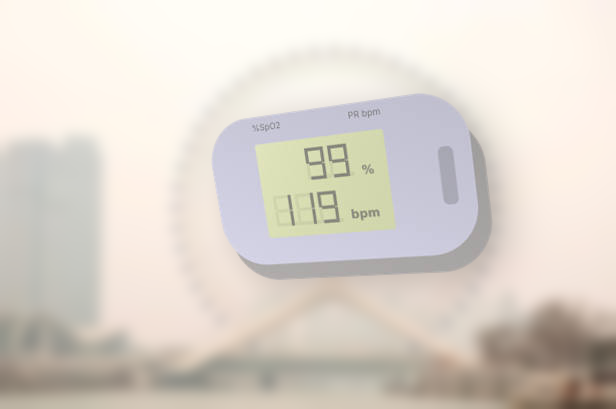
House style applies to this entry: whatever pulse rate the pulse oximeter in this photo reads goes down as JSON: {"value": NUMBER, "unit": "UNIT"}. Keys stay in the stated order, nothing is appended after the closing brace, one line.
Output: {"value": 119, "unit": "bpm"}
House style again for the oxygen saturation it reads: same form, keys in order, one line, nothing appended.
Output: {"value": 99, "unit": "%"}
